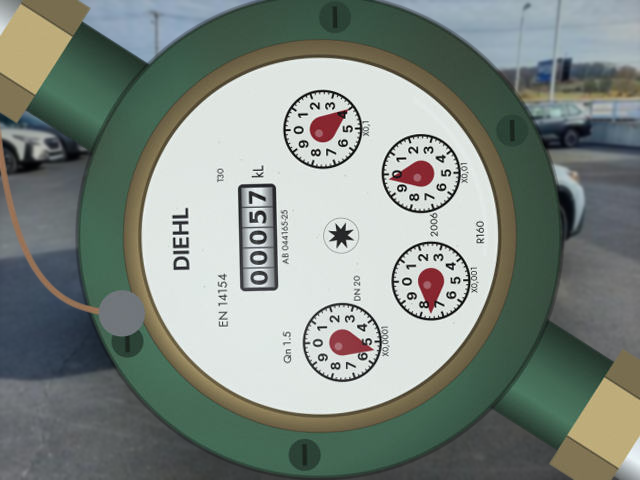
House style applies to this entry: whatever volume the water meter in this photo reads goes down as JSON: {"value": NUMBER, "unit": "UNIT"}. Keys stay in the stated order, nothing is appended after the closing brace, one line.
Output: {"value": 57.3975, "unit": "kL"}
